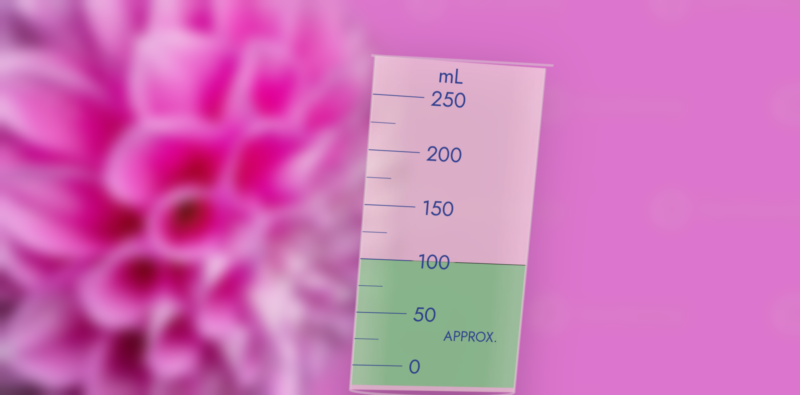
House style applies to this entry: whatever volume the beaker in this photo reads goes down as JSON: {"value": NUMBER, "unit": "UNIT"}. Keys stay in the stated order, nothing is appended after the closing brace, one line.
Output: {"value": 100, "unit": "mL"}
